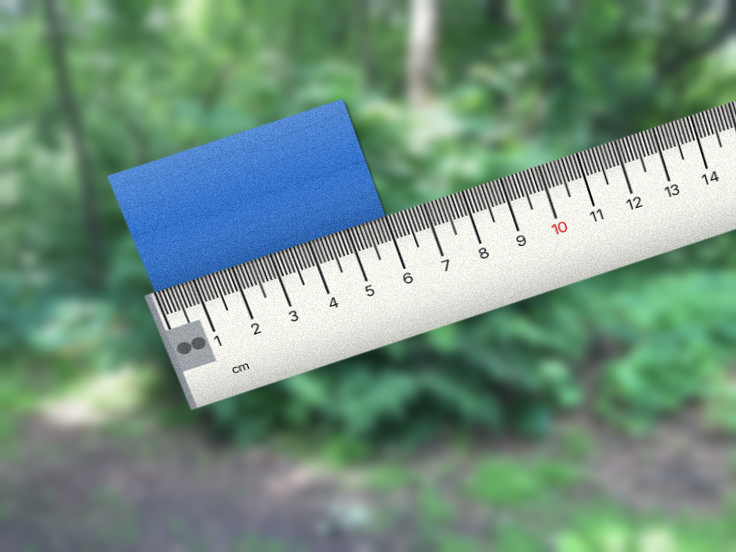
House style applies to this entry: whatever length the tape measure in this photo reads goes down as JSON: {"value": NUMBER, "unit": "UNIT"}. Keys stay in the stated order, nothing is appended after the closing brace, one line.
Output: {"value": 6, "unit": "cm"}
